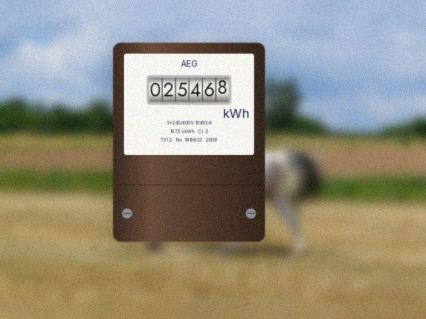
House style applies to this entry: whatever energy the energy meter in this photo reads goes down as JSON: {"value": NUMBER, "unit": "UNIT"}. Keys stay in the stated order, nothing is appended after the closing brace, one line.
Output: {"value": 25468, "unit": "kWh"}
